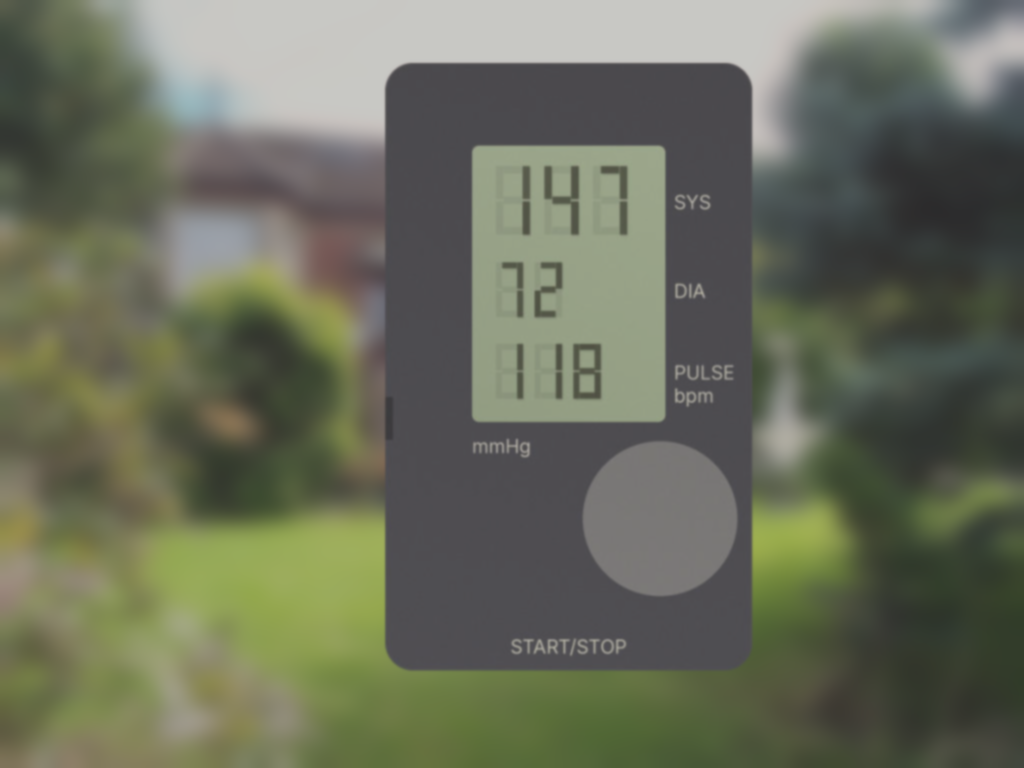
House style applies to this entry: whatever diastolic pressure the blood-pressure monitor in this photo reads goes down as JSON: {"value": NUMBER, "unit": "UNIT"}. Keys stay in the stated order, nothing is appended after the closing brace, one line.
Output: {"value": 72, "unit": "mmHg"}
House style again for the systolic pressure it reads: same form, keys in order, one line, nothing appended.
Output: {"value": 147, "unit": "mmHg"}
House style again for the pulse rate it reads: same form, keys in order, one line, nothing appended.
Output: {"value": 118, "unit": "bpm"}
